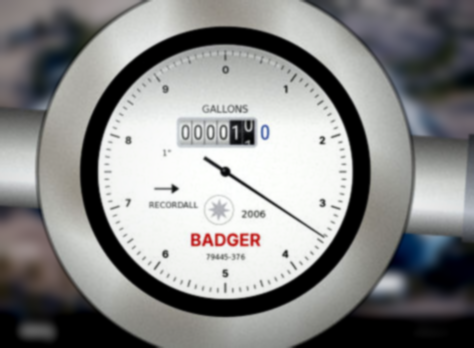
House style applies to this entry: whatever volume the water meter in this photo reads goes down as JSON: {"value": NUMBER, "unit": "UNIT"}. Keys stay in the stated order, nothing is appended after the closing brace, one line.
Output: {"value": 103.4, "unit": "gal"}
